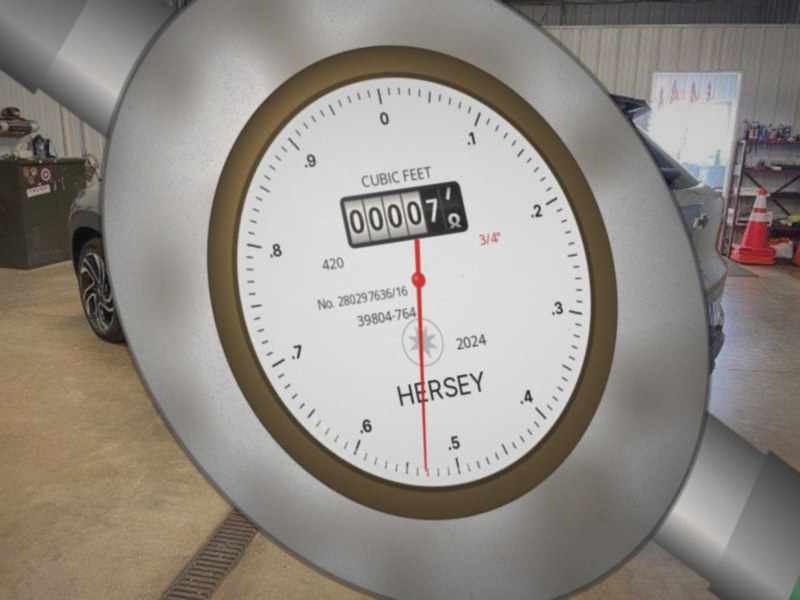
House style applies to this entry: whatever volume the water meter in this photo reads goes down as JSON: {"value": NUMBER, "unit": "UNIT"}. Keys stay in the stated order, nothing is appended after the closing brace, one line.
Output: {"value": 77.53, "unit": "ft³"}
